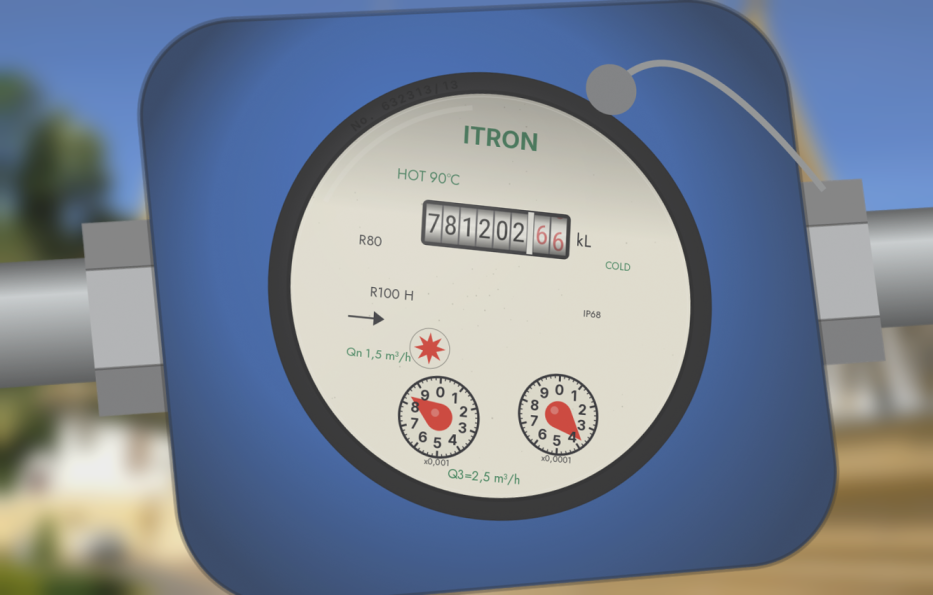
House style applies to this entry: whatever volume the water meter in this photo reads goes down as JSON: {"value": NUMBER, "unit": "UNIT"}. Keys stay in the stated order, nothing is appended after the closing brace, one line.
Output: {"value": 781202.6583, "unit": "kL"}
